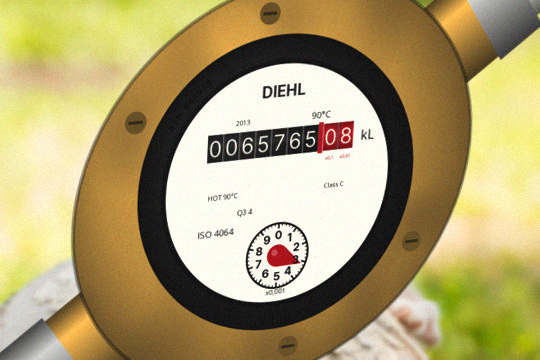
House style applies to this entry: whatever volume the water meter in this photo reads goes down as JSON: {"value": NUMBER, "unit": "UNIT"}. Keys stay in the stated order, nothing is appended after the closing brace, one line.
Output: {"value": 65765.083, "unit": "kL"}
